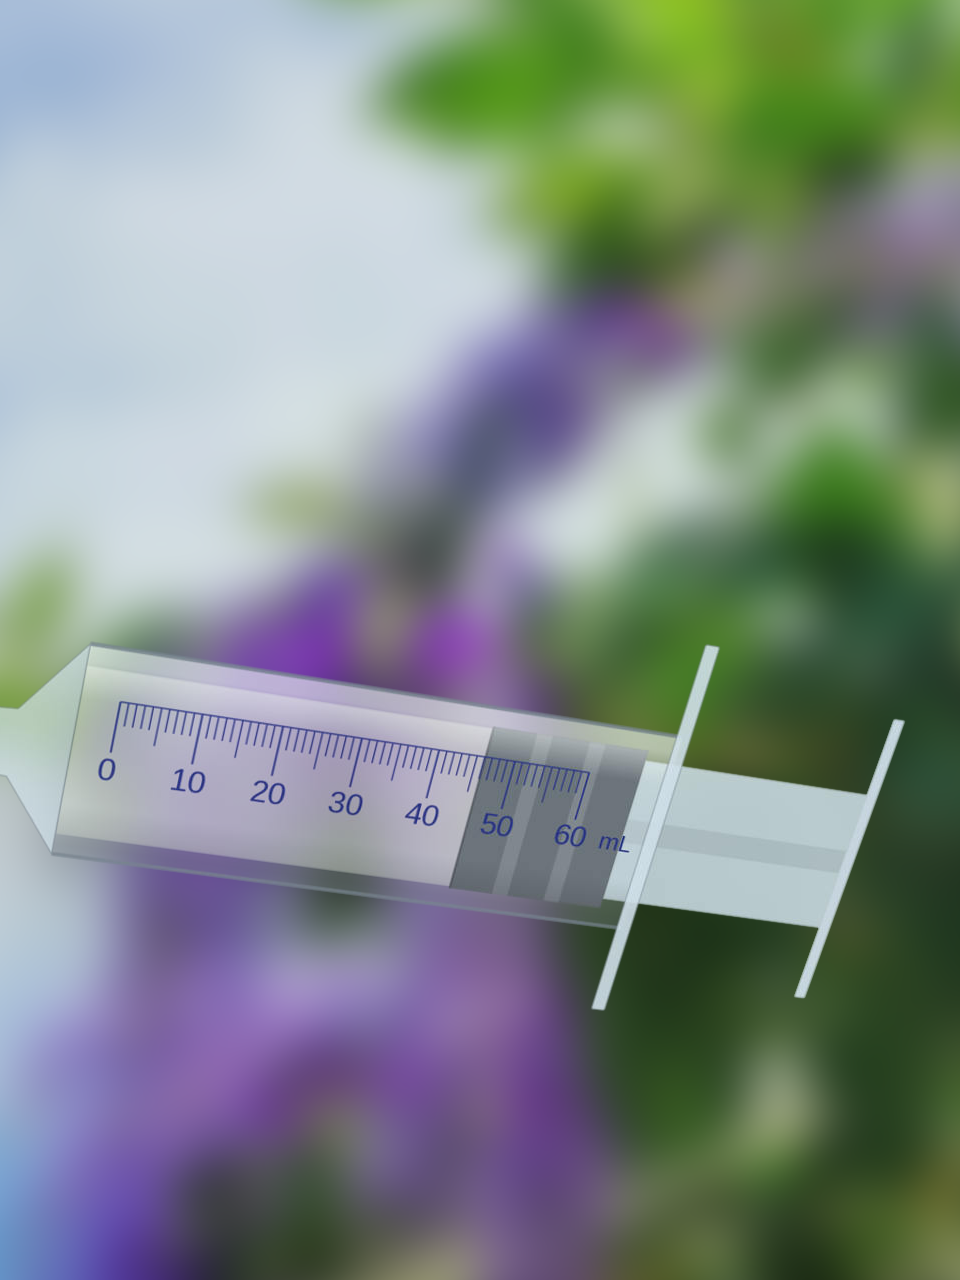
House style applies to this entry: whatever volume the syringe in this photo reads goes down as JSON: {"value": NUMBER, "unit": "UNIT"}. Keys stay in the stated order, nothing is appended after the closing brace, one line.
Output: {"value": 46, "unit": "mL"}
